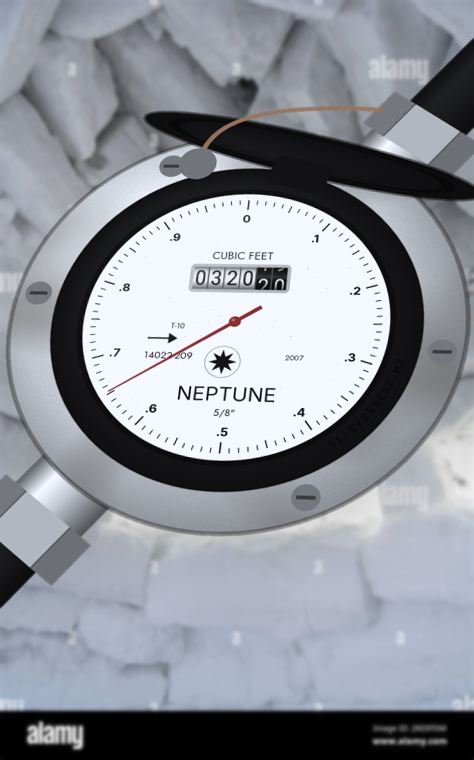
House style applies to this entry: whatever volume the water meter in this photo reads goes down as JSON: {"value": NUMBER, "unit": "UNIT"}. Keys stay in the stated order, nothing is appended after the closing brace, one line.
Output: {"value": 32019.65, "unit": "ft³"}
